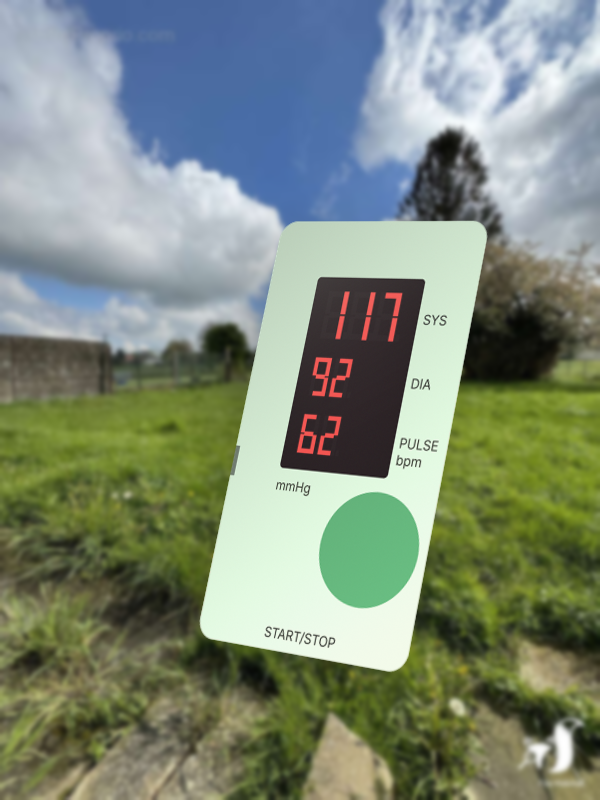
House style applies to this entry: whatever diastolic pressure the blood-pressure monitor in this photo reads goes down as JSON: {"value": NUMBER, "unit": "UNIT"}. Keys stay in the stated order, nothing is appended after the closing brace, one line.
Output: {"value": 92, "unit": "mmHg"}
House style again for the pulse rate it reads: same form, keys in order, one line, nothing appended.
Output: {"value": 62, "unit": "bpm"}
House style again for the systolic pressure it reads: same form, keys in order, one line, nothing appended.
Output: {"value": 117, "unit": "mmHg"}
